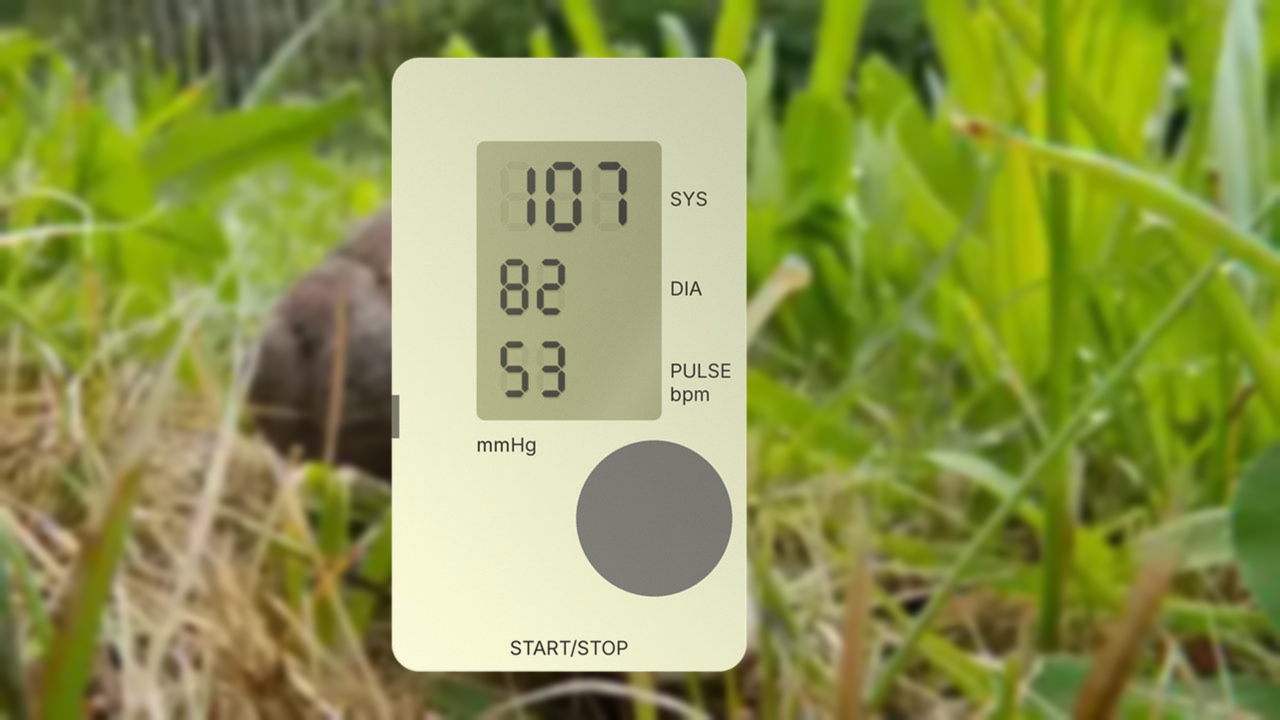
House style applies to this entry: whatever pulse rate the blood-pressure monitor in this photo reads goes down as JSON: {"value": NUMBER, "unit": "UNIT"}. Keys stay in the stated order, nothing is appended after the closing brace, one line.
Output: {"value": 53, "unit": "bpm"}
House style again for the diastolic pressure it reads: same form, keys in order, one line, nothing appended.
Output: {"value": 82, "unit": "mmHg"}
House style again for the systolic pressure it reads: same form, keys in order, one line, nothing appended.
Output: {"value": 107, "unit": "mmHg"}
